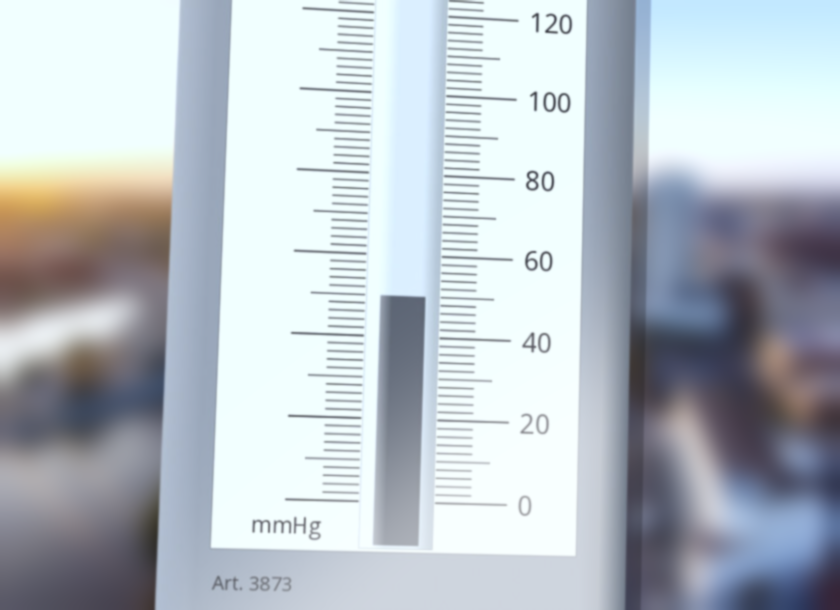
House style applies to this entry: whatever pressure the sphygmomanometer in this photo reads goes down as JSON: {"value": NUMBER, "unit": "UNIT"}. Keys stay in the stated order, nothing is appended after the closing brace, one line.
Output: {"value": 50, "unit": "mmHg"}
